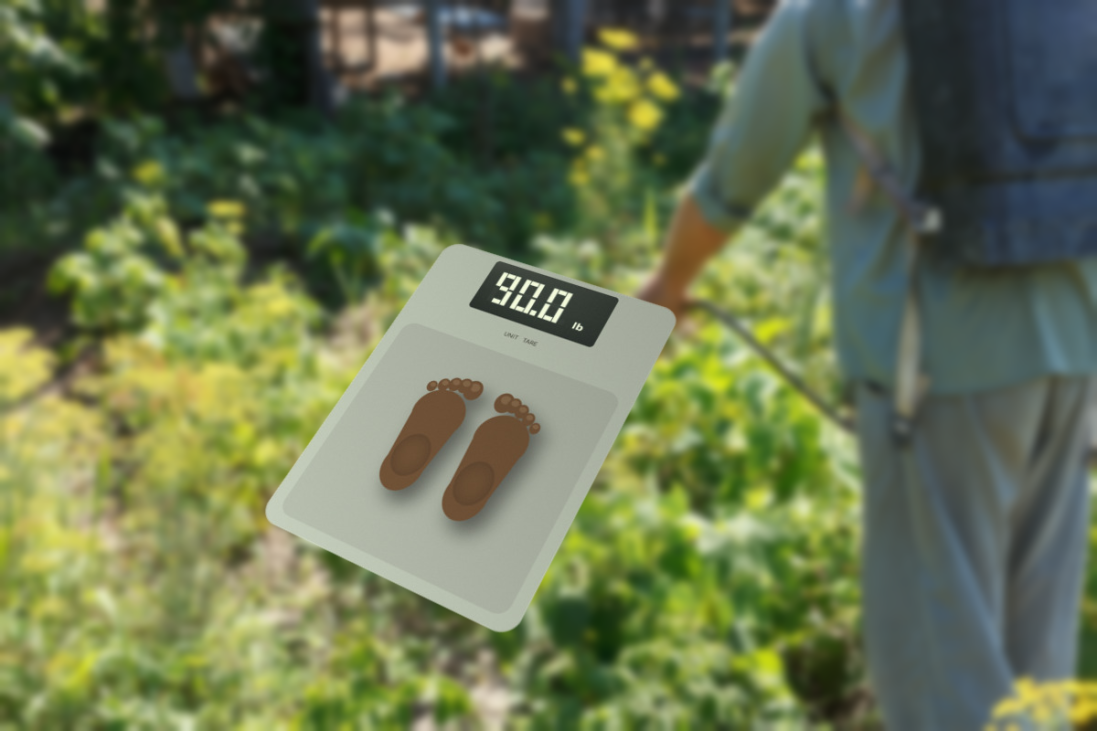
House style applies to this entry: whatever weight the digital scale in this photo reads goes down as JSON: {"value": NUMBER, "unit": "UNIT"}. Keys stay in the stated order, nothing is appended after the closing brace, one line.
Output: {"value": 90.0, "unit": "lb"}
